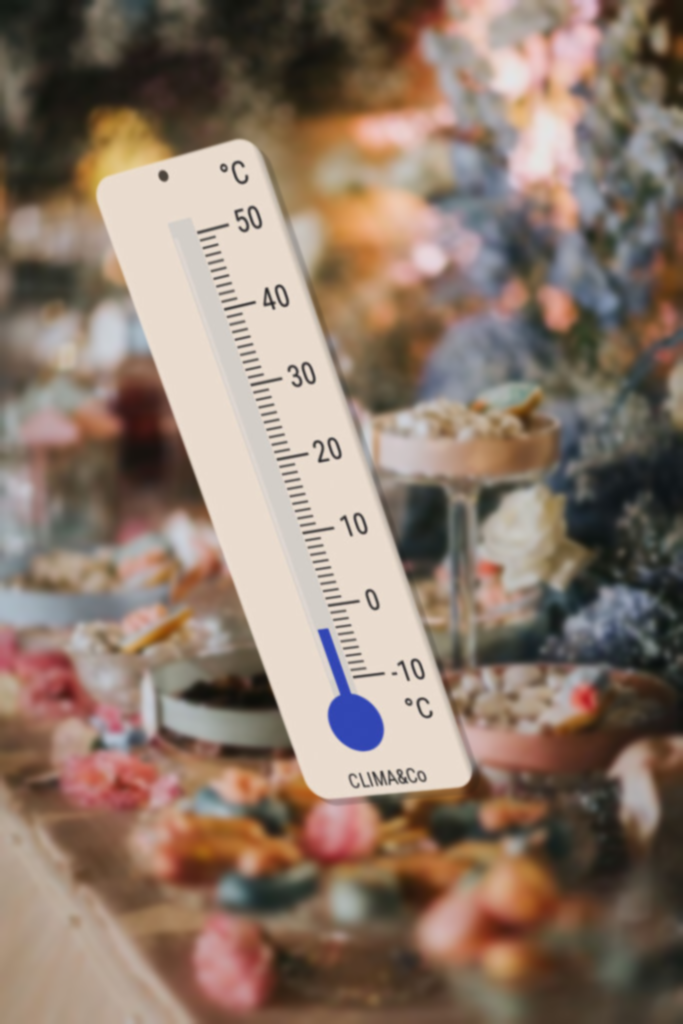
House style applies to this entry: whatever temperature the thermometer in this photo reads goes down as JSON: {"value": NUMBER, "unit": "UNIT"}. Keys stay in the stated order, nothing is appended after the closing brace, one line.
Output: {"value": -3, "unit": "°C"}
